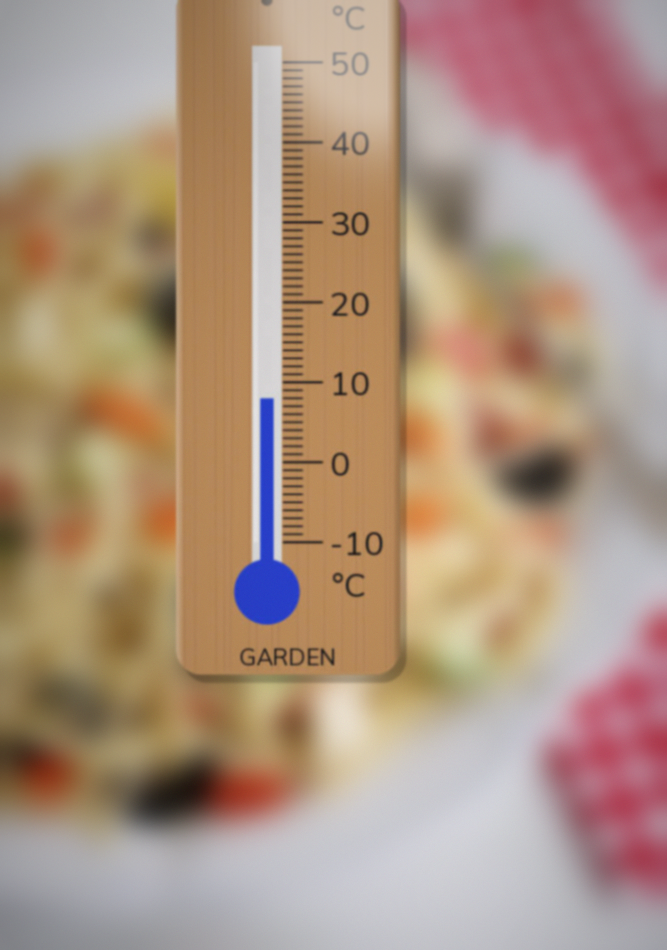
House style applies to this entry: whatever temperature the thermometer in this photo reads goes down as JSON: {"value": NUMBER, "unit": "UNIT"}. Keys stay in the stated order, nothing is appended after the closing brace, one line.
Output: {"value": 8, "unit": "°C"}
